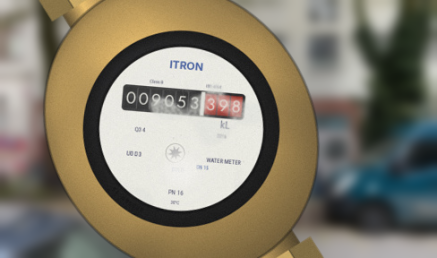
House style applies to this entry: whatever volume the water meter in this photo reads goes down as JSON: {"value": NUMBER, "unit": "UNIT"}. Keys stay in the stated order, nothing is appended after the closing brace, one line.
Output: {"value": 9053.398, "unit": "kL"}
